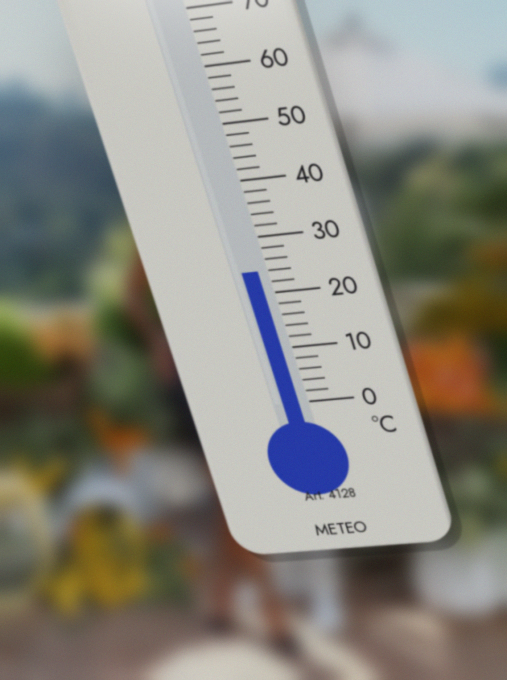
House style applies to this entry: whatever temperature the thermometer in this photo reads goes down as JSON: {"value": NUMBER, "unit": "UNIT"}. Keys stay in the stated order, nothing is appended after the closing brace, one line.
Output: {"value": 24, "unit": "°C"}
